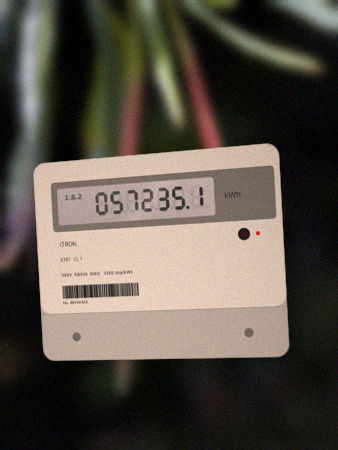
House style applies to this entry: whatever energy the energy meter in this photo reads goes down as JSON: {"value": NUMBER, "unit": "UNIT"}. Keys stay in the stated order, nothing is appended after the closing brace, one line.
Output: {"value": 57235.1, "unit": "kWh"}
